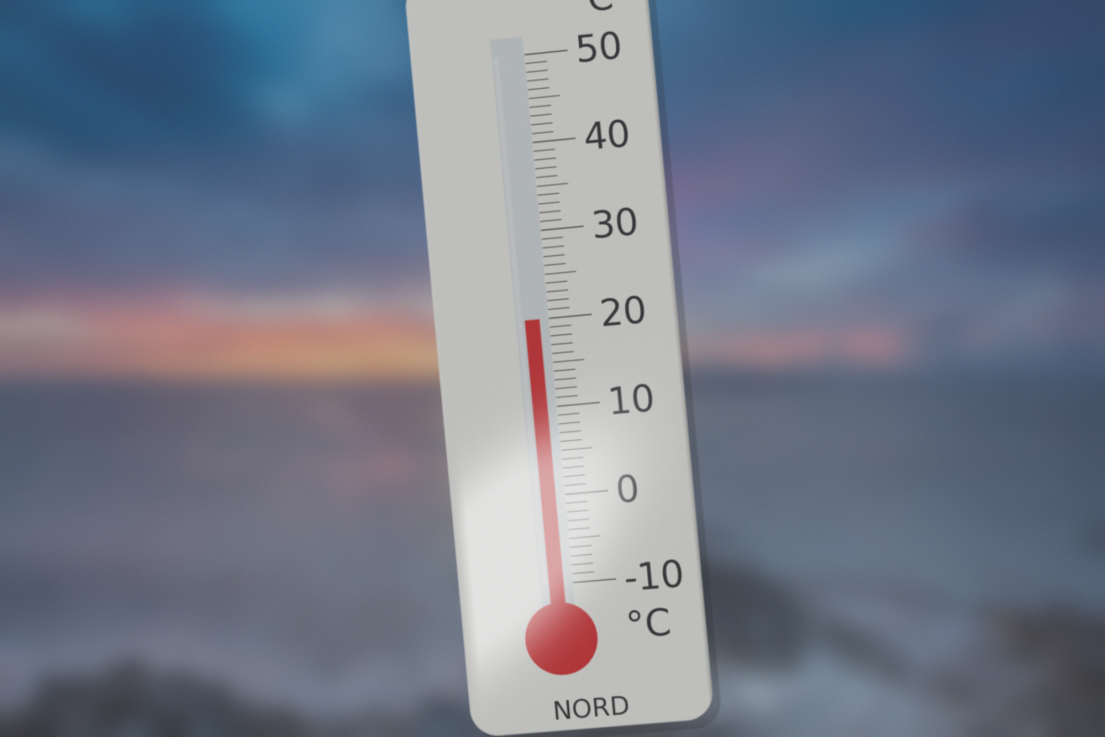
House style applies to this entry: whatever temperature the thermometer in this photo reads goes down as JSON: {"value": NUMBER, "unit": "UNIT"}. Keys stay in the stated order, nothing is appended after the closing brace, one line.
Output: {"value": 20, "unit": "°C"}
